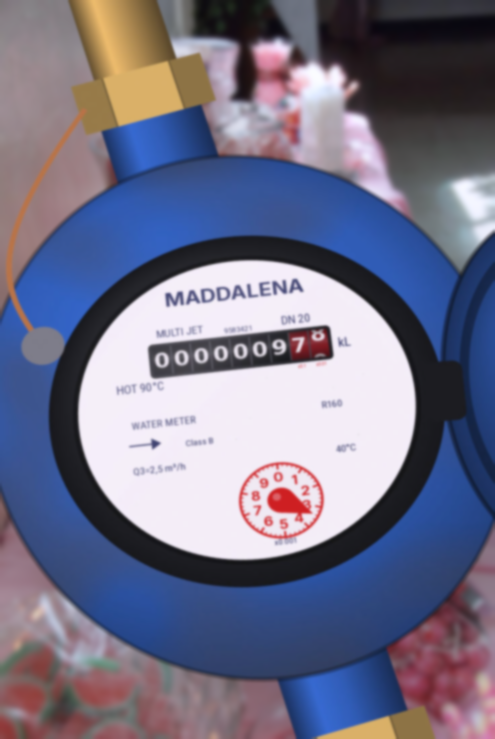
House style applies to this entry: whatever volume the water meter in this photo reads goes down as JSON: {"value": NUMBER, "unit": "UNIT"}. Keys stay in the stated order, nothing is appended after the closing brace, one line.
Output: {"value": 9.783, "unit": "kL"}
